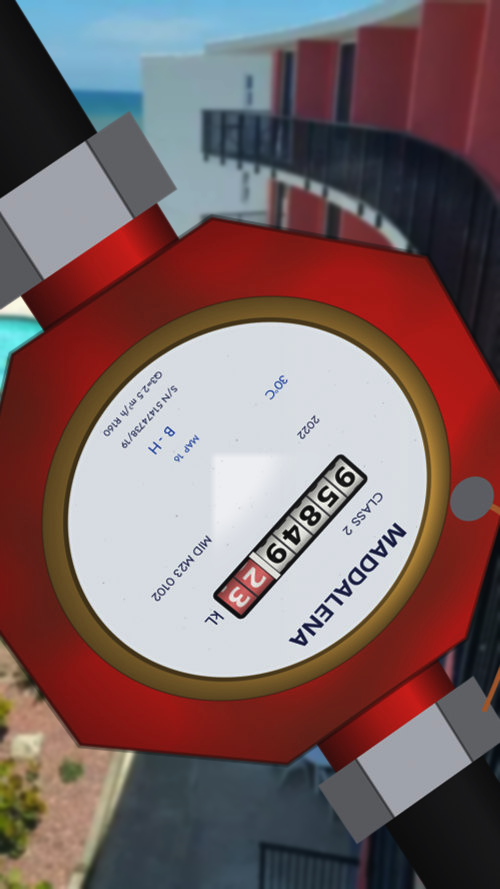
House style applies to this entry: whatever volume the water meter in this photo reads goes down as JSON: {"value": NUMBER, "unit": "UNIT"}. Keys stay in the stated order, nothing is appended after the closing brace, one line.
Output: {"value": 95849.23, "unit": "kL"}
